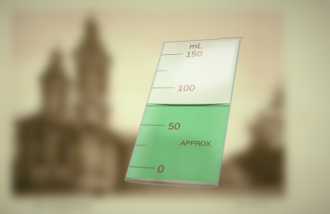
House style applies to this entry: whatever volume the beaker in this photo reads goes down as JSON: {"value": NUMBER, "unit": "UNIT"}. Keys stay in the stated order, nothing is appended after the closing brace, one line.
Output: {"value": 75, "unit": "mL"}
